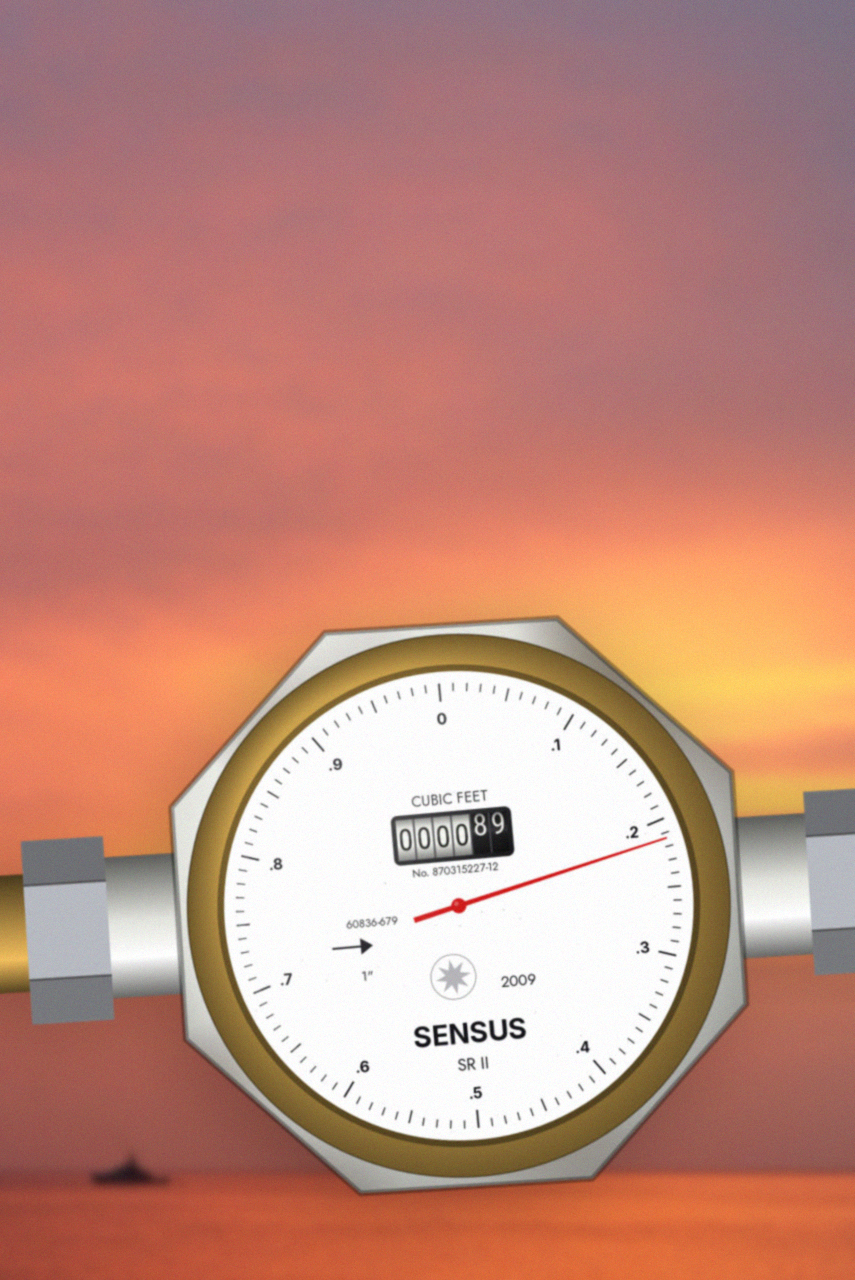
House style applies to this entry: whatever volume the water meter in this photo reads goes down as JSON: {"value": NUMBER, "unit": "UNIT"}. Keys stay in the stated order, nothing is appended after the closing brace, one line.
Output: {"value": 89.21, "unit": "ft³"}
